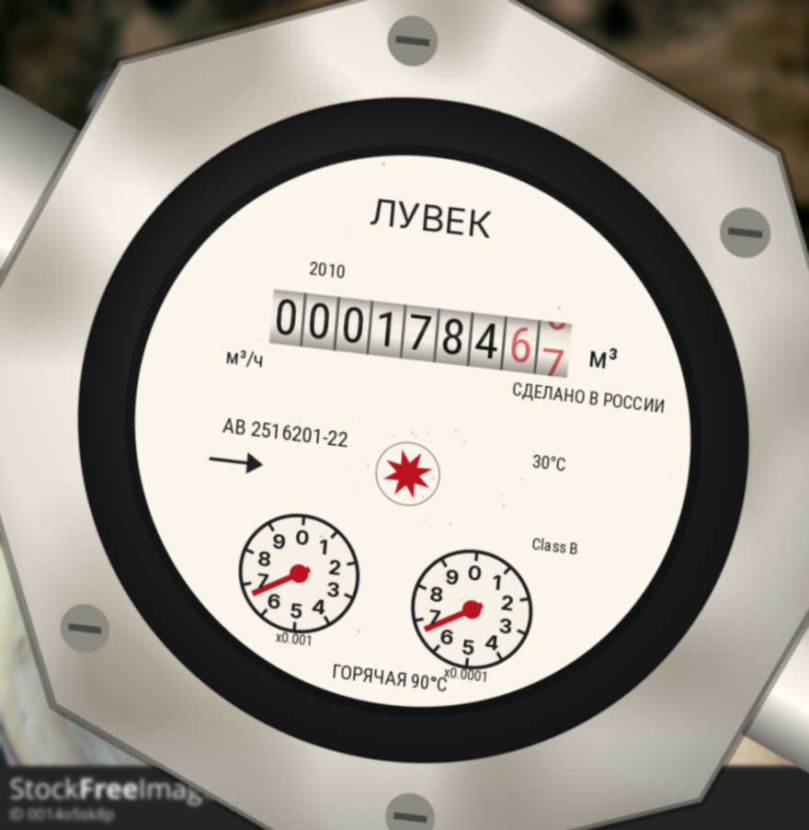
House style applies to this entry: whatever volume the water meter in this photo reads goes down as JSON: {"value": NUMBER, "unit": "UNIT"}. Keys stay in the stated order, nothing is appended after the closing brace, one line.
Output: {"value": 1784.6666, "unit": "m³"}
